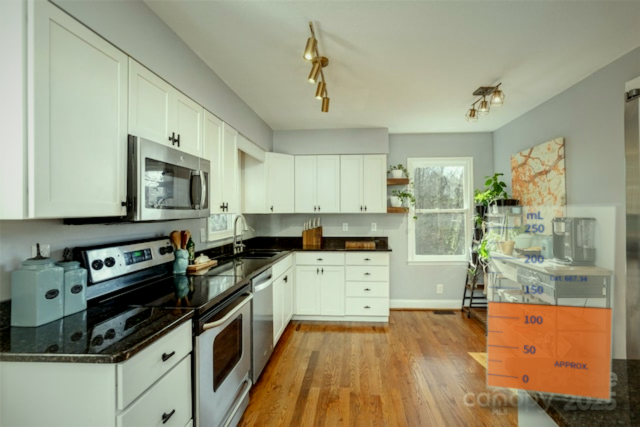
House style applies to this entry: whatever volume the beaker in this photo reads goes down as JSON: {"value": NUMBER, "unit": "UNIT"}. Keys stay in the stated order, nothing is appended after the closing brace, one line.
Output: {"value": 125, "unit": "mL"}
